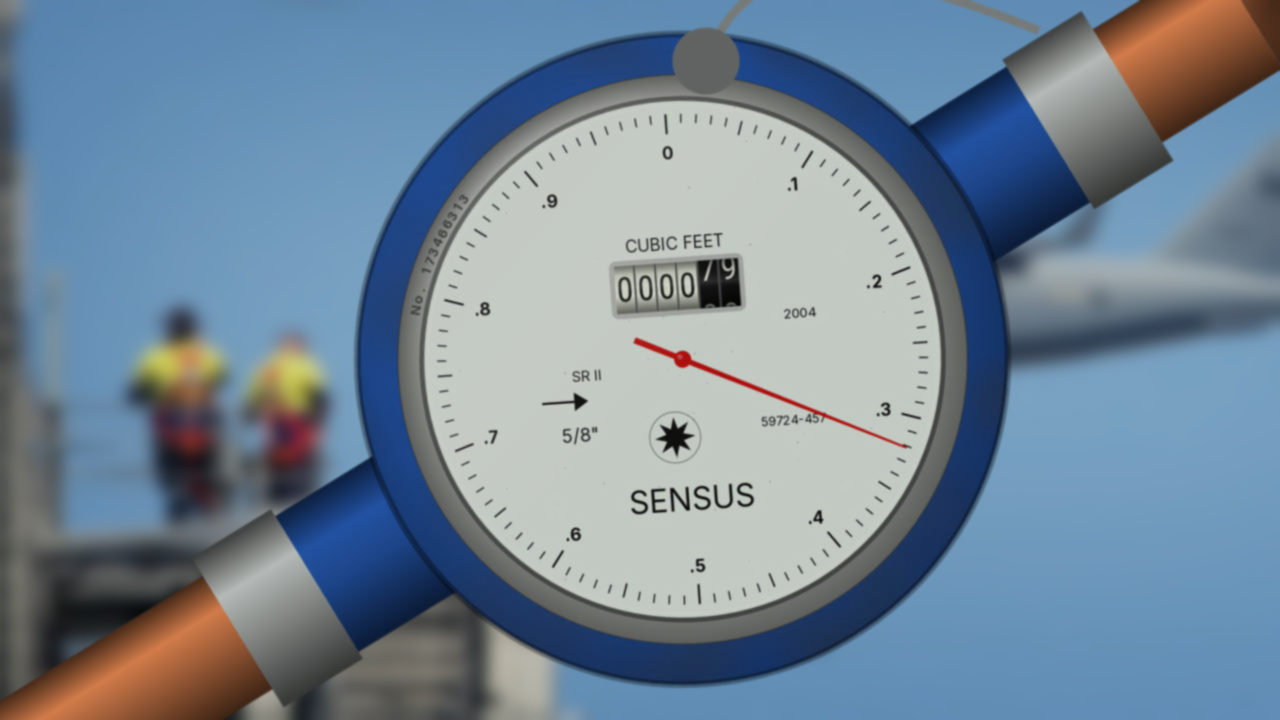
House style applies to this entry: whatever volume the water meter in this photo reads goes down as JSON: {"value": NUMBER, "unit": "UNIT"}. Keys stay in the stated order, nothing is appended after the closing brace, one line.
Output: {"value": 79.32, "unit": "ft³"}
